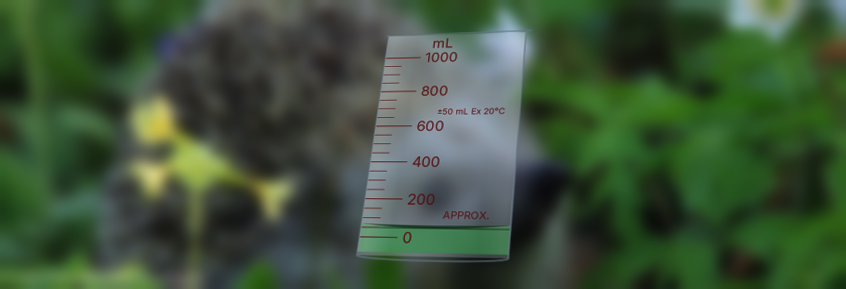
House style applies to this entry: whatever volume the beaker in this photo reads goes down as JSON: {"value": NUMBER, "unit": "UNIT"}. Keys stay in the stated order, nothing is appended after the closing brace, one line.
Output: {"value": 50, "unit": "mL"}
